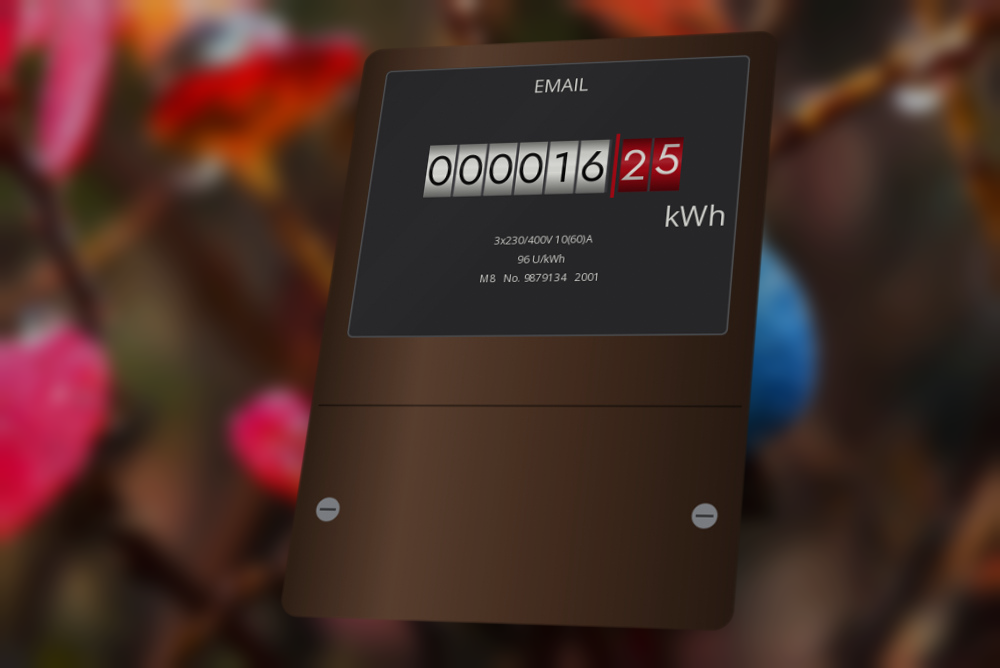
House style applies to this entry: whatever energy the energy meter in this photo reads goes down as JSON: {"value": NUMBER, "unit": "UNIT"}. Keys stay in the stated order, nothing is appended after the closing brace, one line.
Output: {"value": 16.25, "unit": "kWh"}
